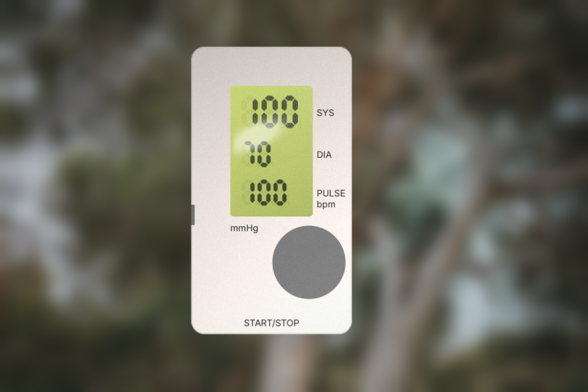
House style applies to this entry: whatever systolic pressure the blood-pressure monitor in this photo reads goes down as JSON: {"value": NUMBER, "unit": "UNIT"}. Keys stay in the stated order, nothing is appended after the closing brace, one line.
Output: {"value": 100, "unit": "mmHg"}
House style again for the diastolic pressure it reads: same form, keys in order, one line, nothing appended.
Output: {"value": 70, "unit": "mmHg"}
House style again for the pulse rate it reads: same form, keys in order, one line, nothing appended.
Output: {"value": 100, "unit": "bpm"}
